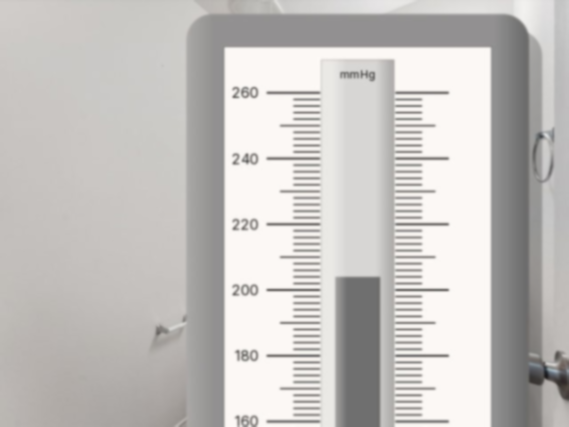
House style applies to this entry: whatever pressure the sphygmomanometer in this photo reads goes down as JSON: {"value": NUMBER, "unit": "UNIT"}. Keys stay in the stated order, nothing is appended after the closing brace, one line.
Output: {"value": 204, "unit": "mmHg"}
